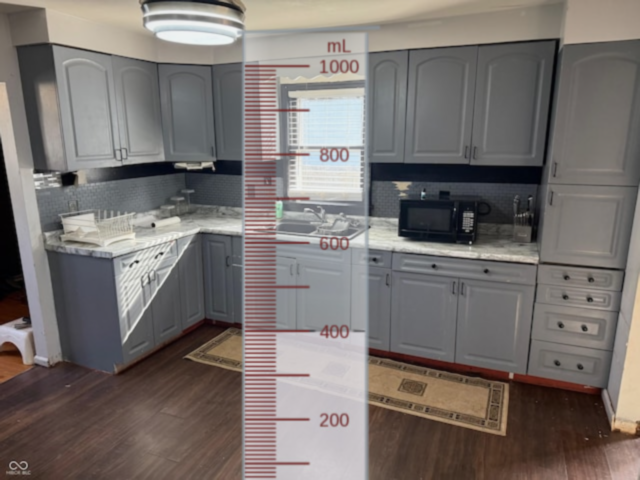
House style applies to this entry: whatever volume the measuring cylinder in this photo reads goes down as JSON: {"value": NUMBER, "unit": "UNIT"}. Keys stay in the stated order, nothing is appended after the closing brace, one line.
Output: {"value": 400, "unit": "mL"}
